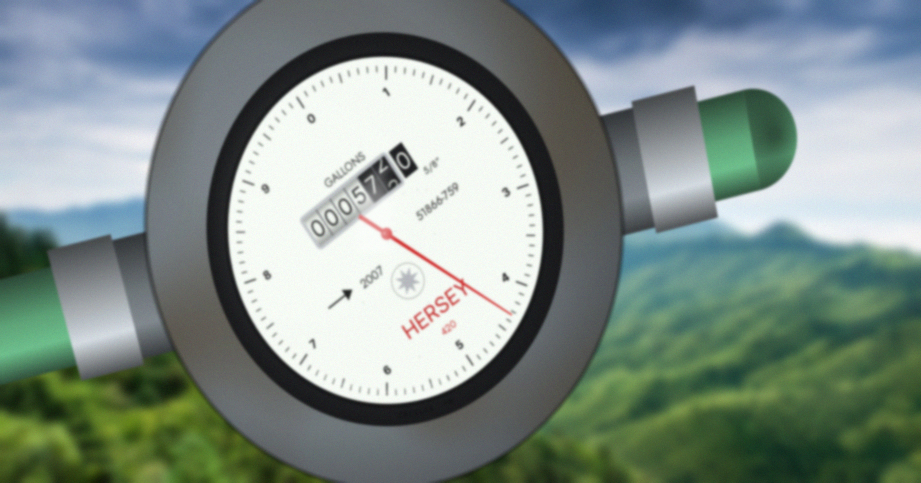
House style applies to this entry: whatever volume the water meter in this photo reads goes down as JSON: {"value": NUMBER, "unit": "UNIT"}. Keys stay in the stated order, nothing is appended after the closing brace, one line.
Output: {"value": 5724.3, "unit": "gal"}
